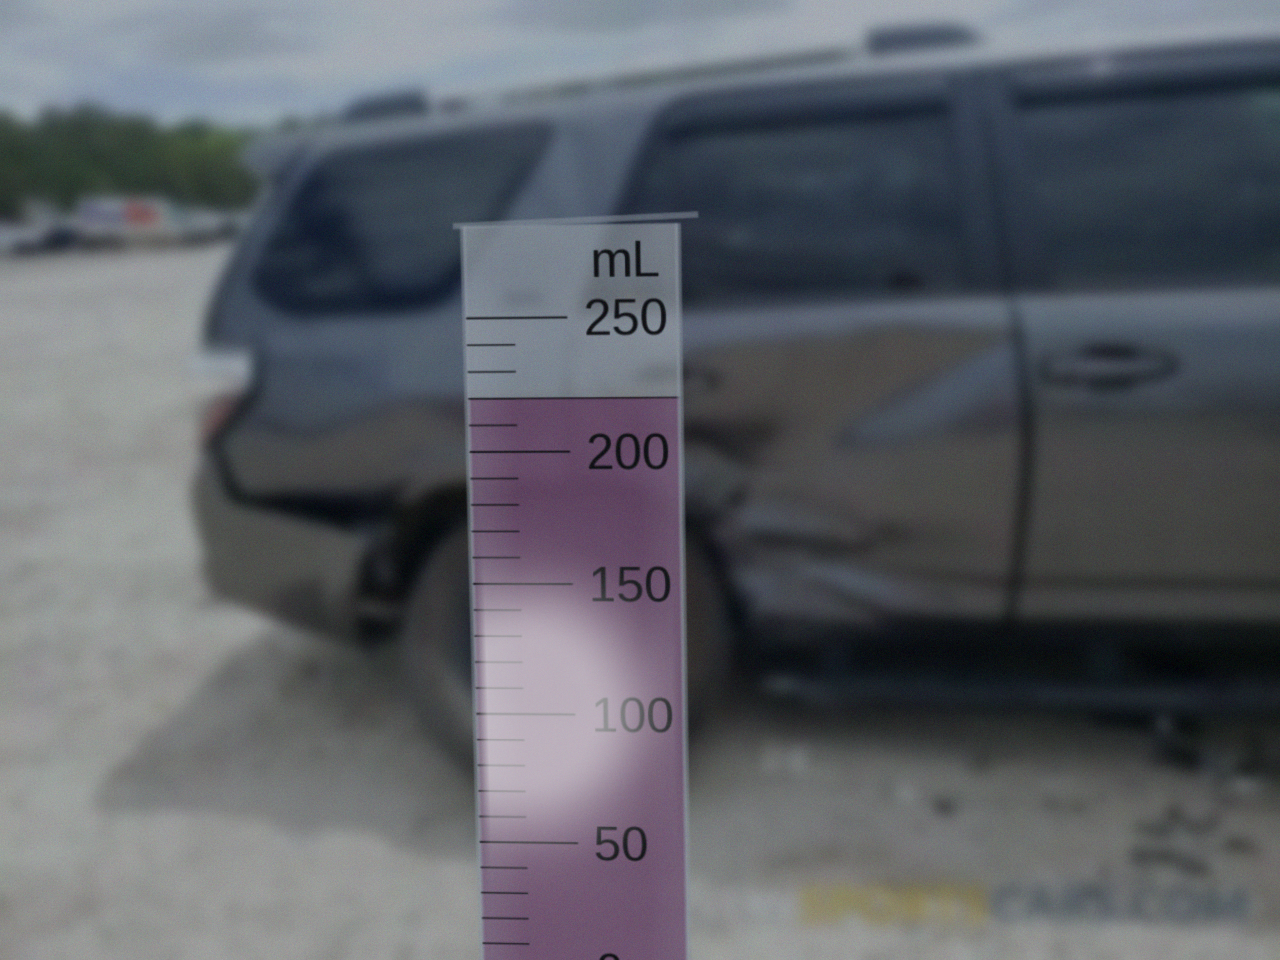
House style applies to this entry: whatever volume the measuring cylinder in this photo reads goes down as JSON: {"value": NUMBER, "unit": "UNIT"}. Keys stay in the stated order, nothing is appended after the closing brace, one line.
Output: {"value": 220, "unit": "mL"}
